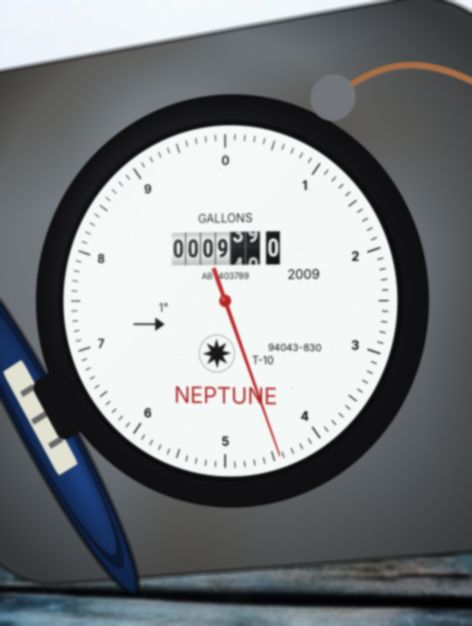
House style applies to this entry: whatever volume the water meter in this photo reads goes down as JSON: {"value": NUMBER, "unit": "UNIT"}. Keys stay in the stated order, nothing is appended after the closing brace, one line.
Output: {"value": 9394.4, "unit": "gal"}
